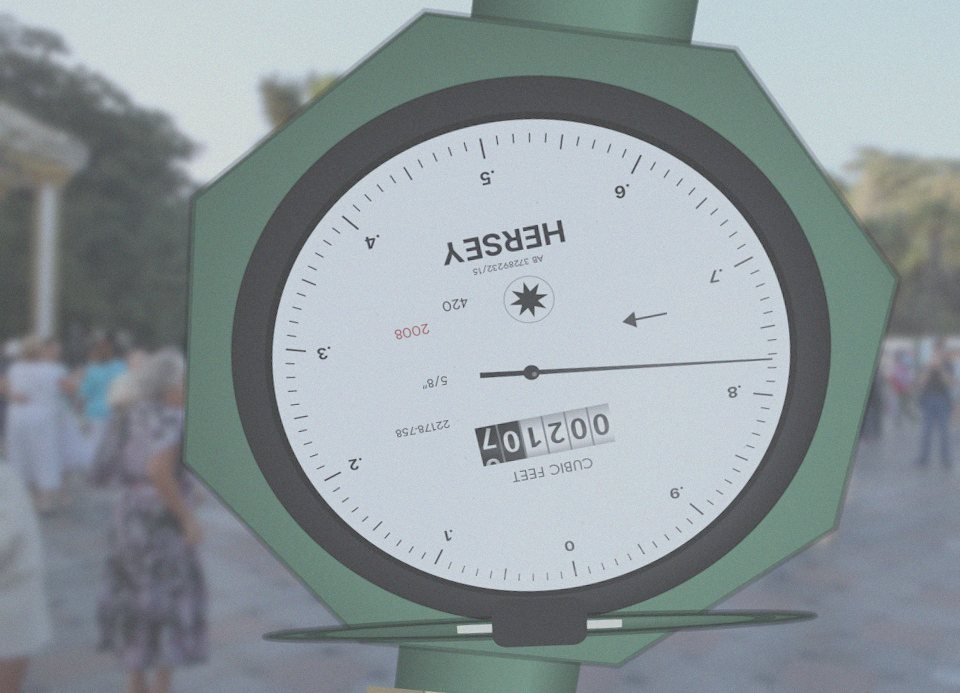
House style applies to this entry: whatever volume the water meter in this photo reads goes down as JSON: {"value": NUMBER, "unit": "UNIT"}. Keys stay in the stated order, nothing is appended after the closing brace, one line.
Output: {"value": 2106.77, "unit": "ft³"}
